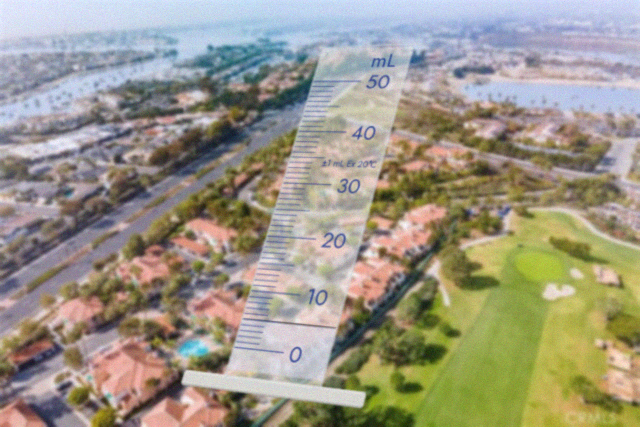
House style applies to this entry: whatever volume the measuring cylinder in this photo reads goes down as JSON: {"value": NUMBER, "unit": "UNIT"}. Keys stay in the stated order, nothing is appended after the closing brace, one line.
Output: {"value": 5, "unit": "mL"}
